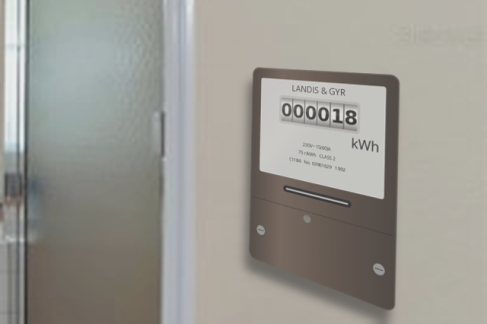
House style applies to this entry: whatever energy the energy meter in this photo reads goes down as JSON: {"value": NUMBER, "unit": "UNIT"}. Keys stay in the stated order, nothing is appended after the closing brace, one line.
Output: {"value": 18, "unit": "kWh"}
